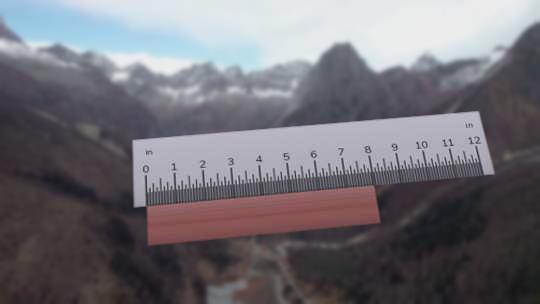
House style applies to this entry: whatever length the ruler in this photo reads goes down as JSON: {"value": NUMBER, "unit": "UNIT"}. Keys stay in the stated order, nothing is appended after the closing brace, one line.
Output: {"value": 8, "unit": "in"}
